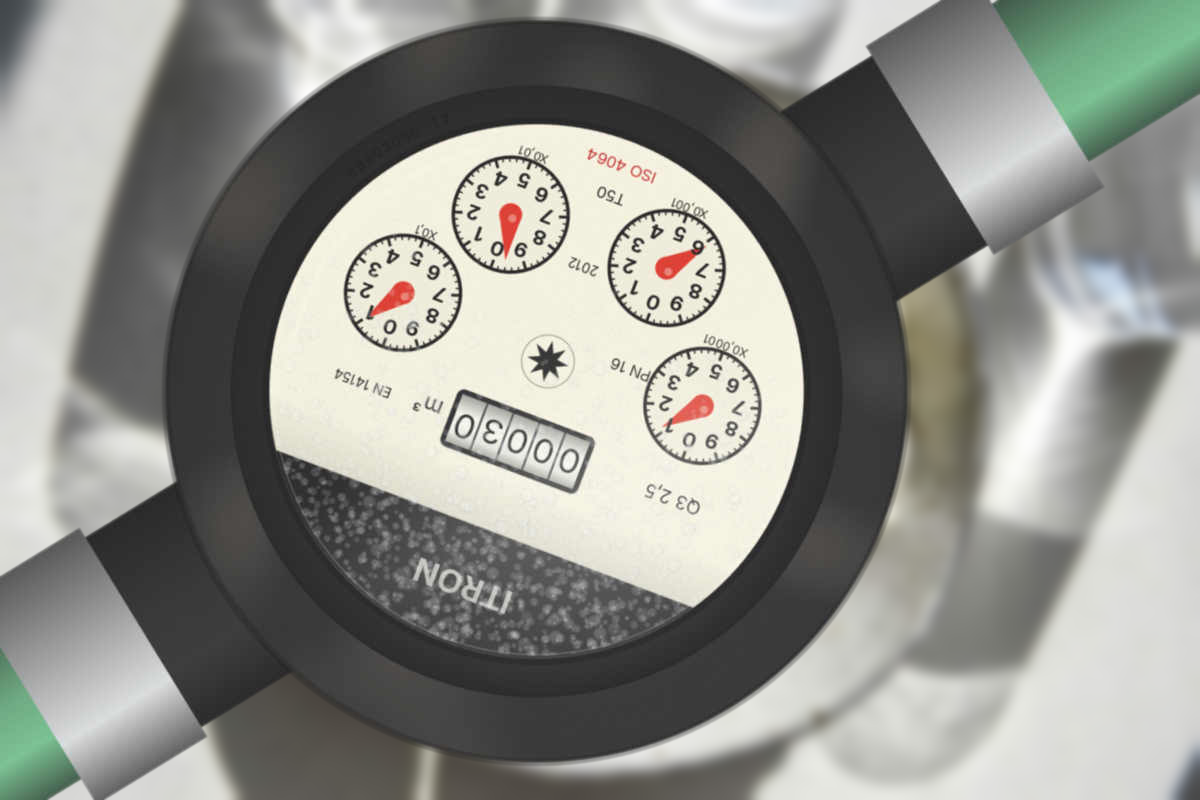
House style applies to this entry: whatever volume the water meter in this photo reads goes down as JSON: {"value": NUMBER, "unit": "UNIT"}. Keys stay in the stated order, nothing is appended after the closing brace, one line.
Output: {"value": 30.0961, "unit": "m³"}
